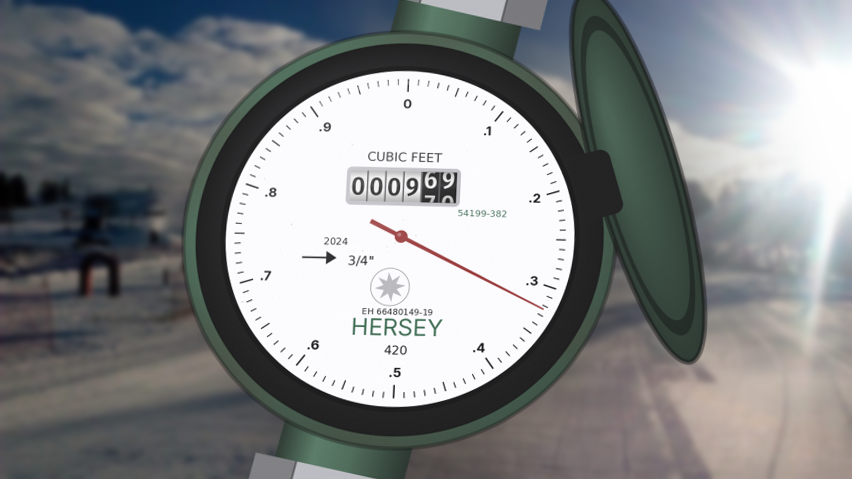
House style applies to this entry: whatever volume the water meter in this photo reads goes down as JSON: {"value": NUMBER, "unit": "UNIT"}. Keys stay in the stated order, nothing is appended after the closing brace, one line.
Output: {"value": 969.32, "unit": "ft³"}
